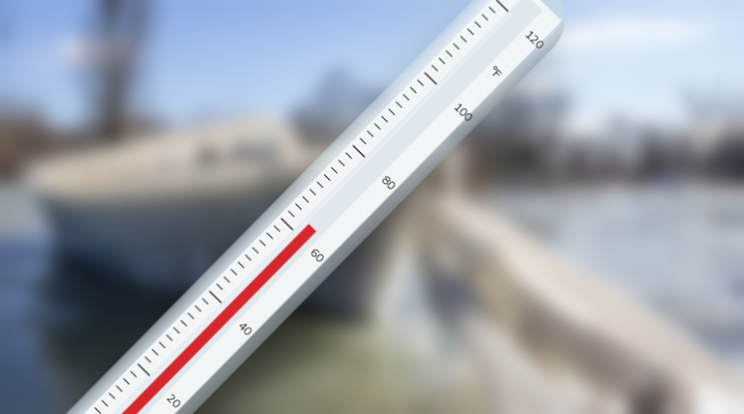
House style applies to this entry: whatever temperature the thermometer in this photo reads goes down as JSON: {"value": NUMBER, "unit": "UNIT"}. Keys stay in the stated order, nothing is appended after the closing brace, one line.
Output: {"value": 63, "unit": "°F"}
